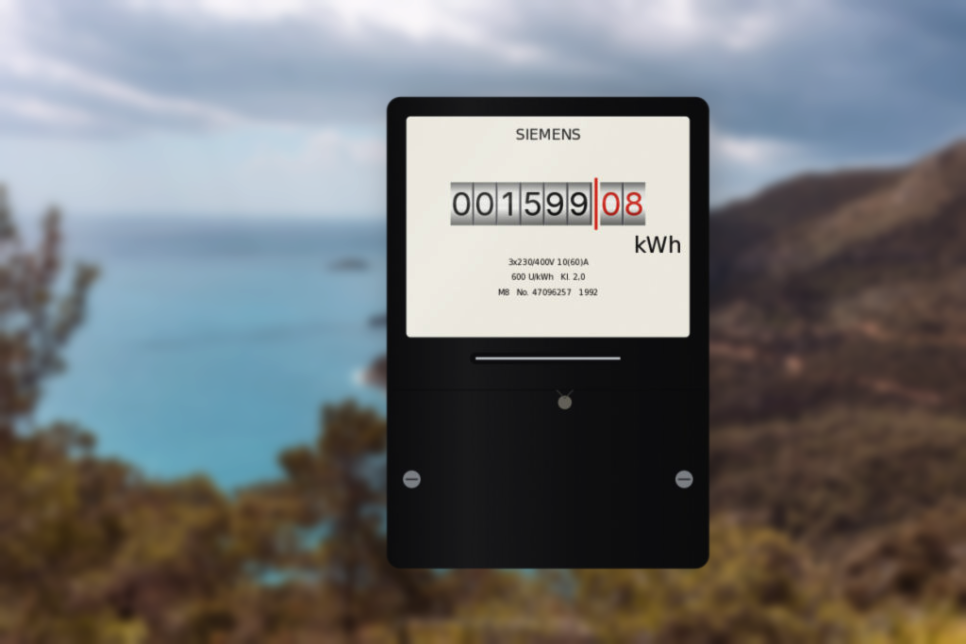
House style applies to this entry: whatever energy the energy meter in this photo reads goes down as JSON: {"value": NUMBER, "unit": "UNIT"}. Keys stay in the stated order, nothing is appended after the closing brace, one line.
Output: {"value": 1599.08, "unit": "kWh"}
